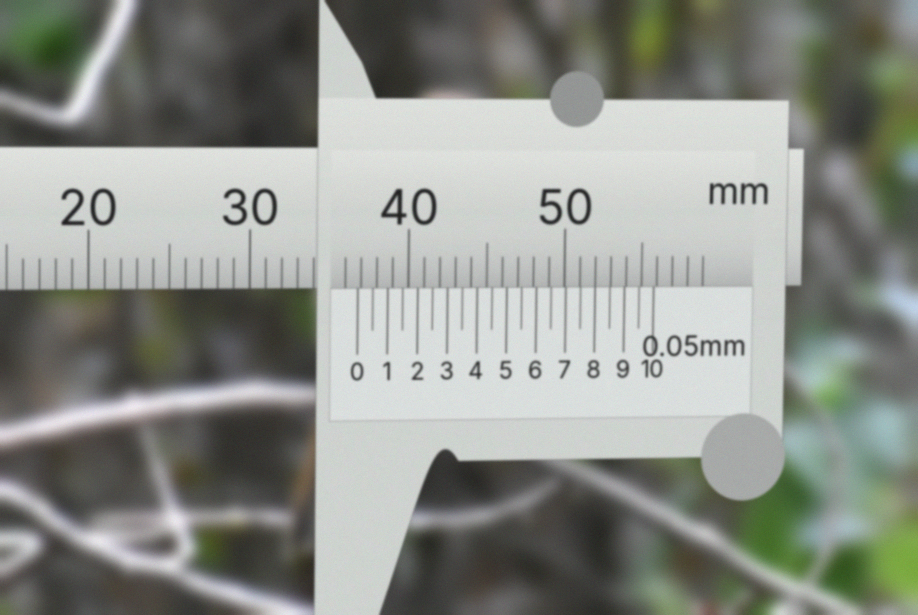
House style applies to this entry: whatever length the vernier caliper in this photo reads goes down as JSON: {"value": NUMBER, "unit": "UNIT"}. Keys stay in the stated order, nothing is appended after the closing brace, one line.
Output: {"value": 36.8, "unit": "mm"}
